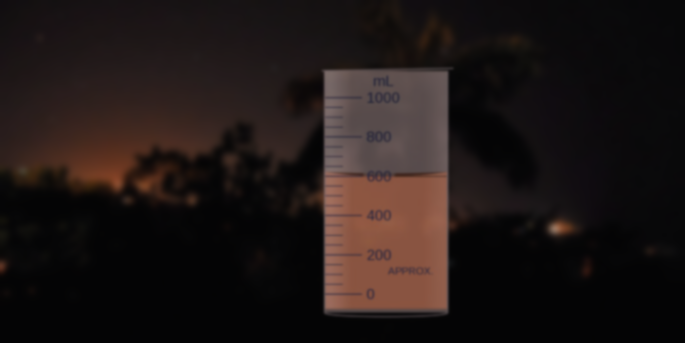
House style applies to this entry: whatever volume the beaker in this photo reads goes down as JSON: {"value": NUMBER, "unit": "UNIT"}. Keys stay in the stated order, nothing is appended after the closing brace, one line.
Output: {"value": 600, "unit": "mL"}
